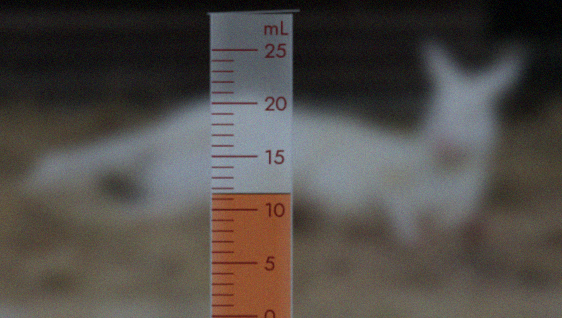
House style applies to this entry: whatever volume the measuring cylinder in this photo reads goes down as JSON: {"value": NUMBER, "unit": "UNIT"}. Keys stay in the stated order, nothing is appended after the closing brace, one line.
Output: {"value": 11.5, "unit": "mL"}
